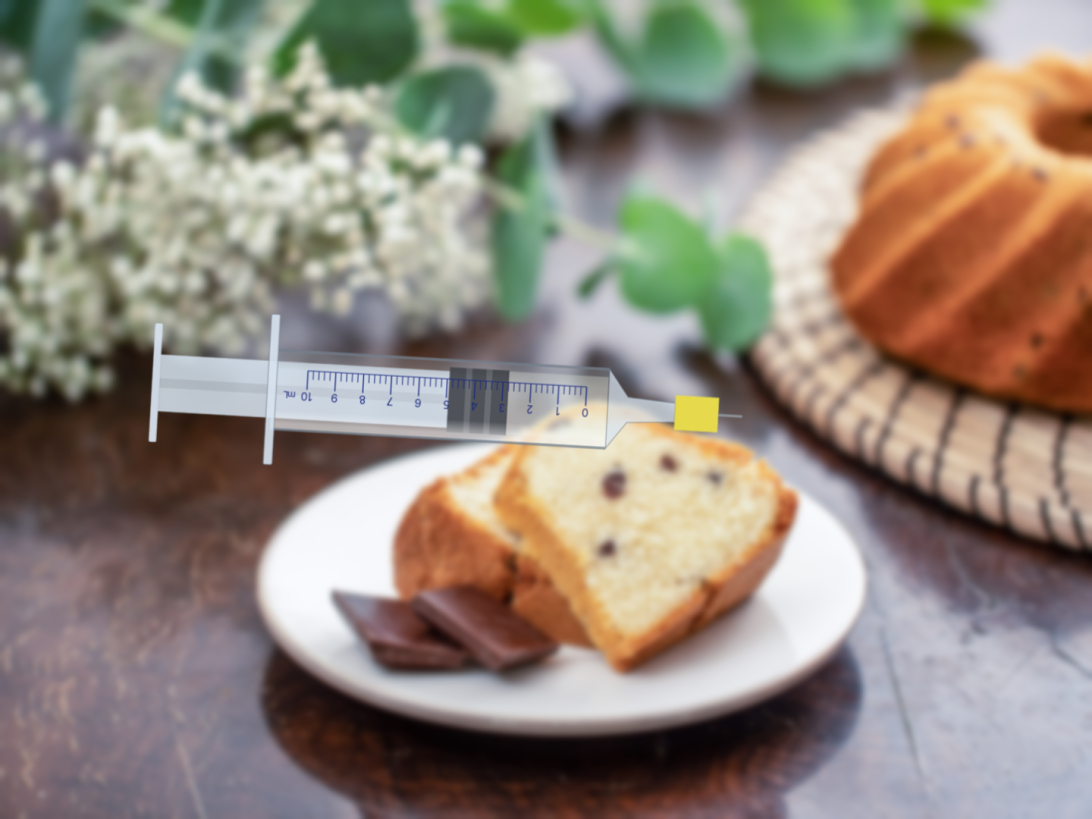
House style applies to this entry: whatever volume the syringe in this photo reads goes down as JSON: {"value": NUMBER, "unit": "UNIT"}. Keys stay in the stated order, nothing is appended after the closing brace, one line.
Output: {"value": 2.8, "unit": "mL"}
